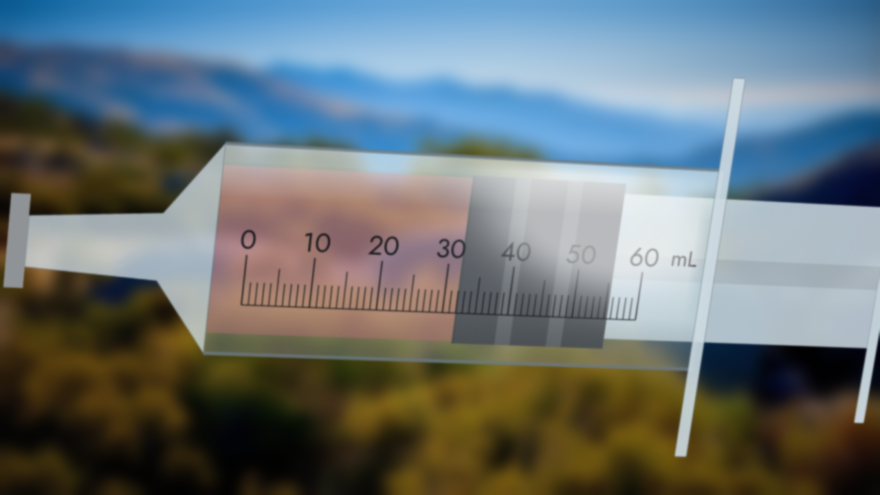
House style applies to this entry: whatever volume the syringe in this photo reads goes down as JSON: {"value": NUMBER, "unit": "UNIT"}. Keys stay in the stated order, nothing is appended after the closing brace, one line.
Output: {"value": 32, "unit": "mL"}
